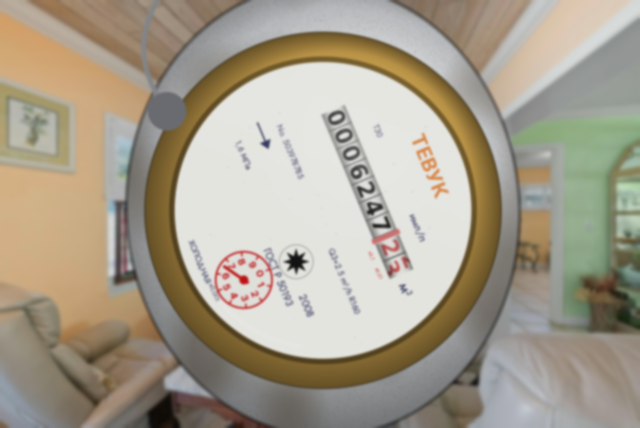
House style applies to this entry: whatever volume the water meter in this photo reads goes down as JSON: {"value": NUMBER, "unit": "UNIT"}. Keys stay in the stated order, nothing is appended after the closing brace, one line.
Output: {"value": 6247.226, "unit": "m³"}
